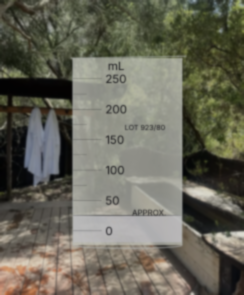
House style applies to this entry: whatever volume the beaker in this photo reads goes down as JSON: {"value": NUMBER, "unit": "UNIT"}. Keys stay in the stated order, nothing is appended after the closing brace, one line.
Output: {"value": 25, "unit": "mL"}
